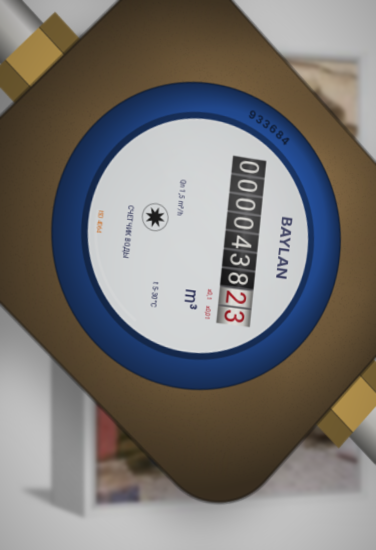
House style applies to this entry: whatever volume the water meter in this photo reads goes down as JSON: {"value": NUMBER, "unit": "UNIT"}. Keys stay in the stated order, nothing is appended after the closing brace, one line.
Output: {"value": 438.23, "unit": "m³"}
